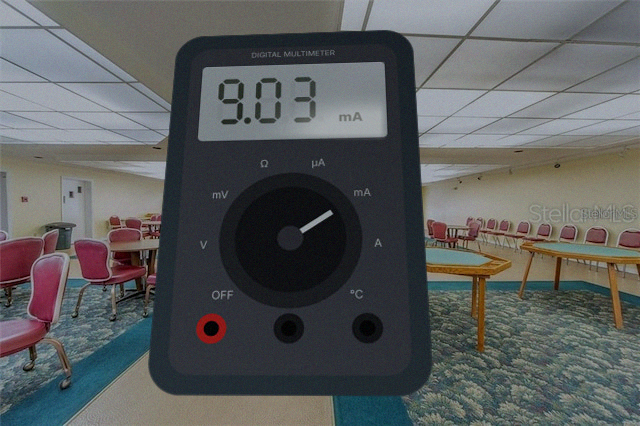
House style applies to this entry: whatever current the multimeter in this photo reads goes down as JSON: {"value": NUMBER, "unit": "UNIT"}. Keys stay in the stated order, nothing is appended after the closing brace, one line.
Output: {"value": 9.03, "unit": "mA"}
